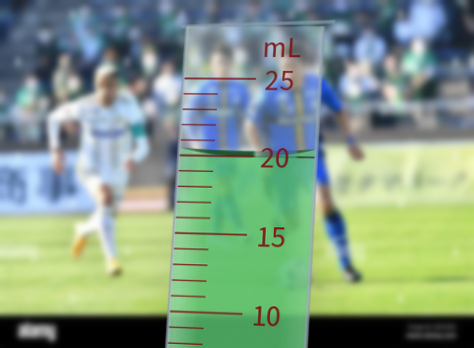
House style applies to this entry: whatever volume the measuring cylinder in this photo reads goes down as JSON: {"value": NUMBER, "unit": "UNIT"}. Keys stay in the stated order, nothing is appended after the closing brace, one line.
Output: {"value": 20, "unit": "mL"}
